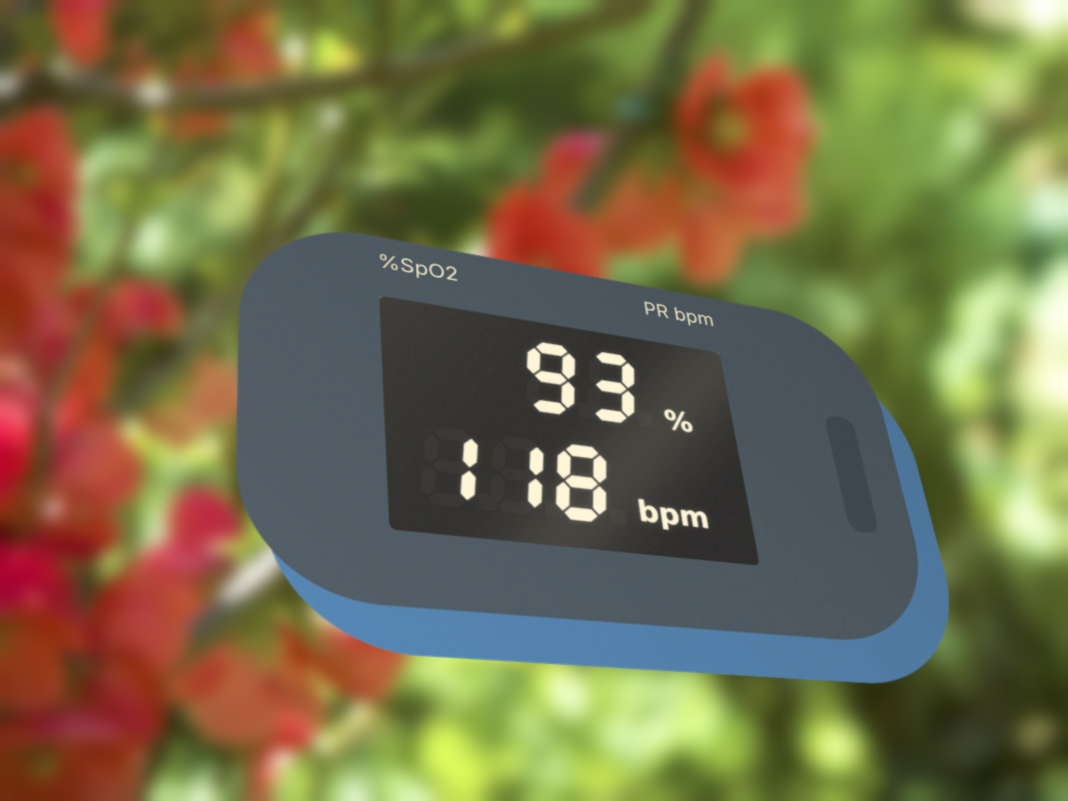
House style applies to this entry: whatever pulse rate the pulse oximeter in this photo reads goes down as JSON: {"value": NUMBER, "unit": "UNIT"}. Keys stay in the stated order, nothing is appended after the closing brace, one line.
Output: {"value": 118, "unit": "bpm"}
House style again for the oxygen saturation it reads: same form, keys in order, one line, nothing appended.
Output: {"value": 93, "unit": "%"}
